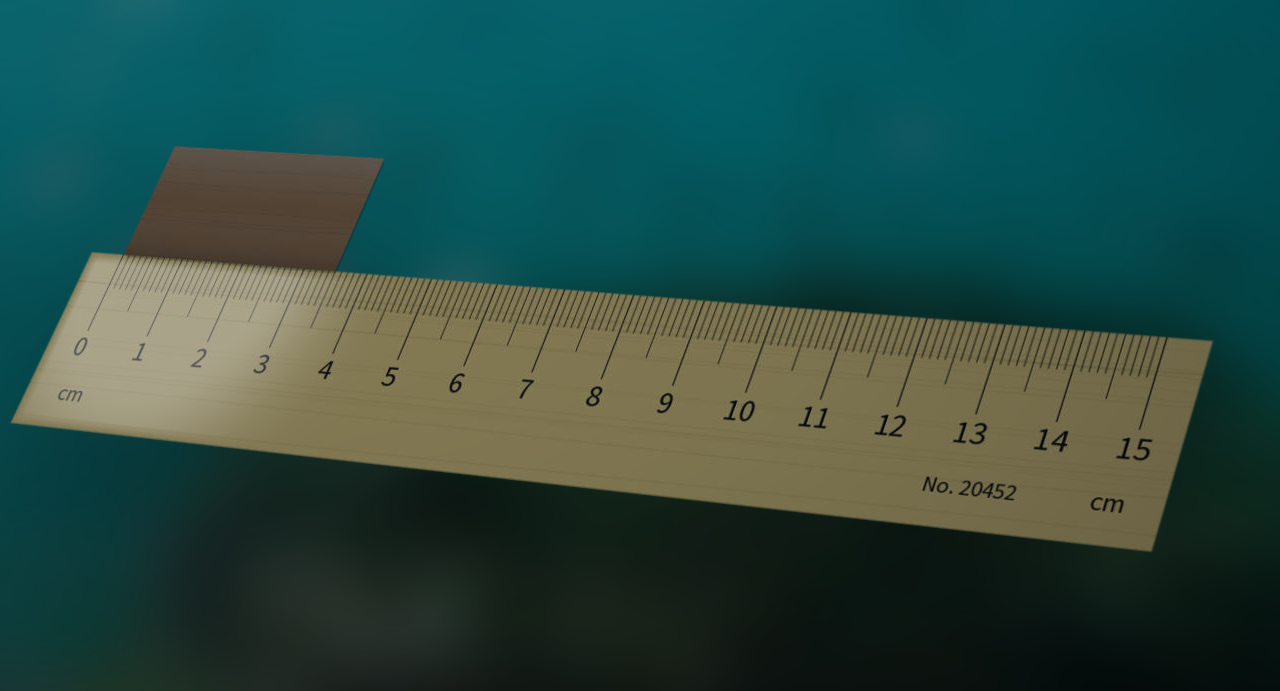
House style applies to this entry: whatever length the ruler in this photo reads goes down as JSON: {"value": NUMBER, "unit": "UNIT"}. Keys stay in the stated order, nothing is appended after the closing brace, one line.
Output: {"value": 3.5, "unit": "cm"}
